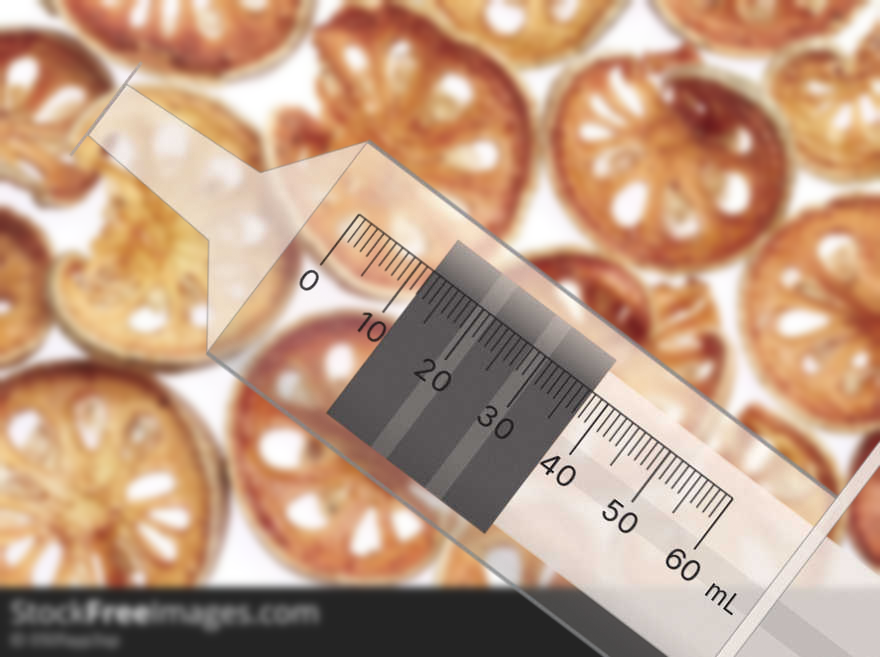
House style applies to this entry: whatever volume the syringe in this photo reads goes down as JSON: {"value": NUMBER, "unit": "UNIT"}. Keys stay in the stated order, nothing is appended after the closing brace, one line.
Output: {"value": 12, "unit": "mL"}
